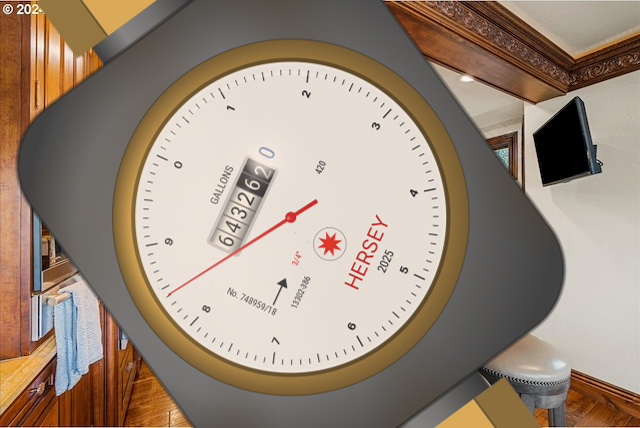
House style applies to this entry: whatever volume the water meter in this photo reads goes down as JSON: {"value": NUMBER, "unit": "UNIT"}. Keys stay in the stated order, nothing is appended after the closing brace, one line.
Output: {"value": 6432618.4, "unit": "gal"}
